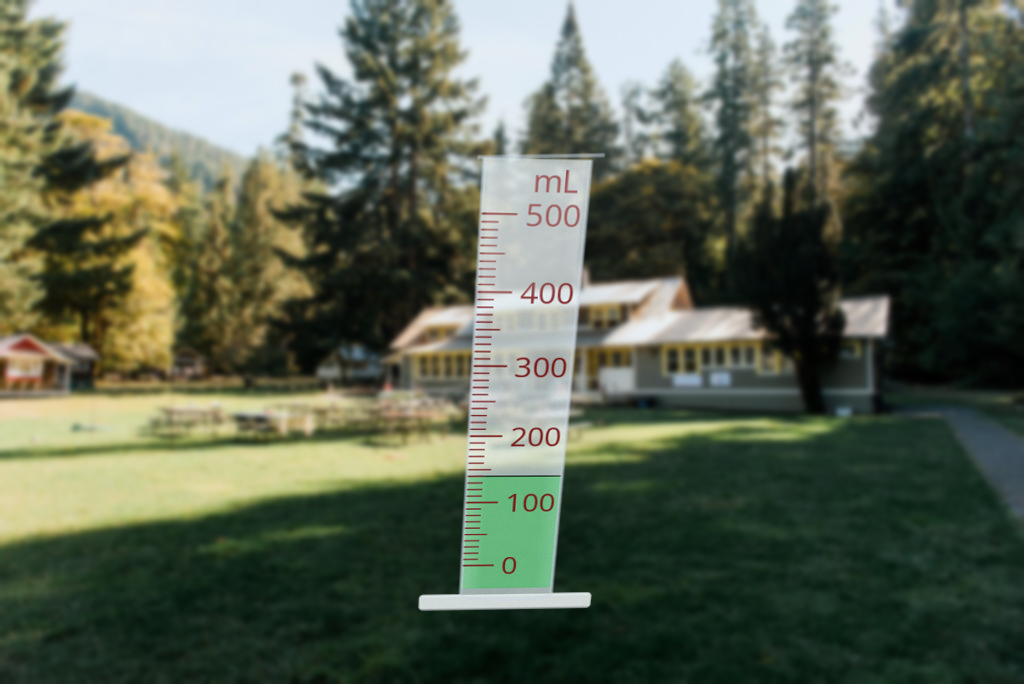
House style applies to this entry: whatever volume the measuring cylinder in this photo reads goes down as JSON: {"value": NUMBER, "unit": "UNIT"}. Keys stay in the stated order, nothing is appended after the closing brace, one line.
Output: {"value": 140, "unit": "mL"}
